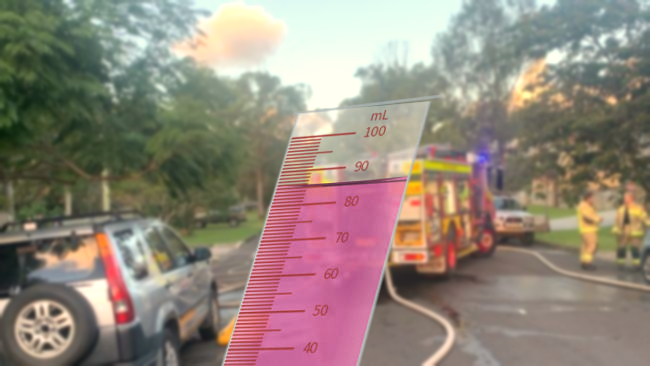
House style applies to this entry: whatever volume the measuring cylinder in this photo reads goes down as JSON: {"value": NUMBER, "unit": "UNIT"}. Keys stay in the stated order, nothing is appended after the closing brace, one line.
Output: {"value": 85, "unit": "mL"}
